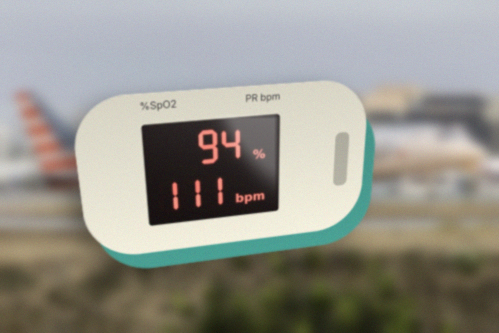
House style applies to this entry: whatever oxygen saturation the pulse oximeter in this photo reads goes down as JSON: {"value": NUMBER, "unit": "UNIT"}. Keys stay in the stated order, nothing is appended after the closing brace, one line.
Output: {"value": 94, "unit": "%"}
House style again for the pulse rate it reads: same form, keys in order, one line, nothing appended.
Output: {"value": 111, "unit": "bpm"}
